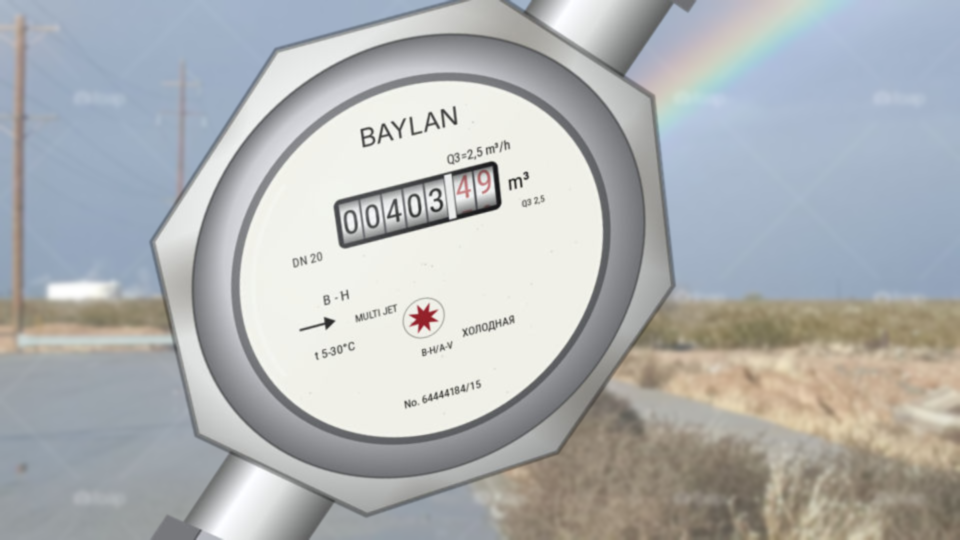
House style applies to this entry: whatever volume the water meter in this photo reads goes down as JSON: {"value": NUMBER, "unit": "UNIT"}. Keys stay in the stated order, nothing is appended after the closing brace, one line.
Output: {"value": 403.49, "unit": "m³"}
